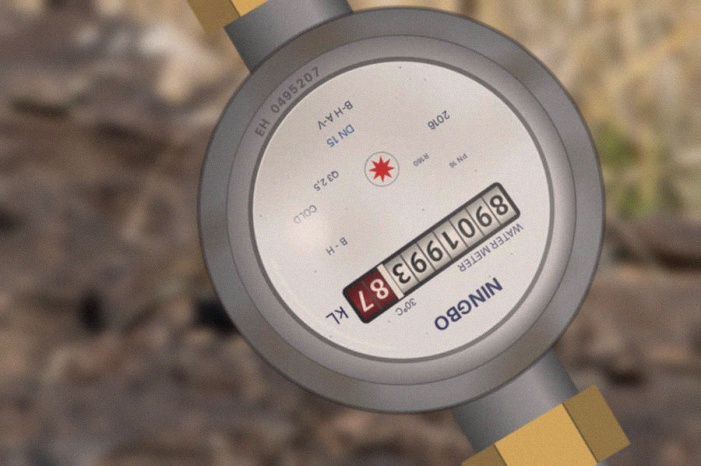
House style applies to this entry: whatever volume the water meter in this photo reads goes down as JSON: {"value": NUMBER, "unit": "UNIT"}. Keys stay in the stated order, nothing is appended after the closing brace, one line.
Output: {"value": 8901993.87, "unit": "kL"}
